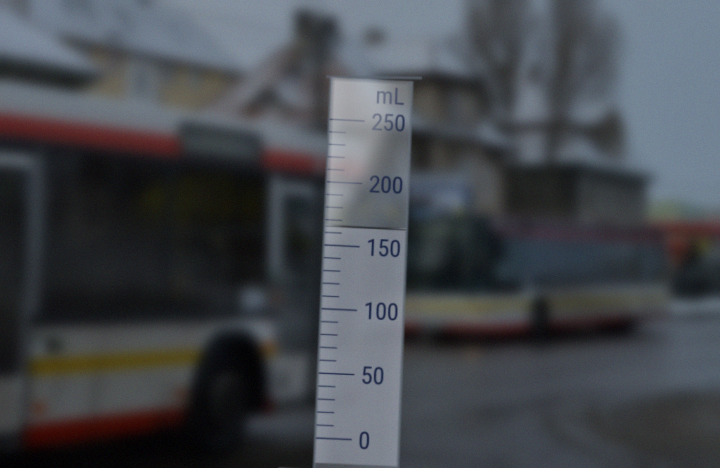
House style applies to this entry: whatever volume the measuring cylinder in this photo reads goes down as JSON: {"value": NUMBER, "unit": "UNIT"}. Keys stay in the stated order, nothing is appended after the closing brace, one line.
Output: {"value": 165, "unit": "mL"}
